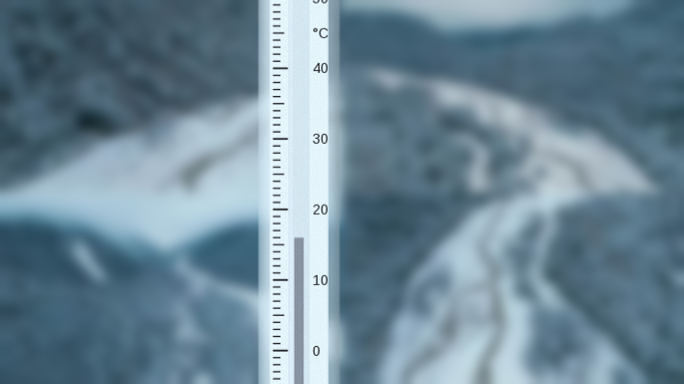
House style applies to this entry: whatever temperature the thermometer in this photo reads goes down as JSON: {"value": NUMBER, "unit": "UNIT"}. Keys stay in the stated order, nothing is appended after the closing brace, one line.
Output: {"value": 16, "unit": "°C"}
